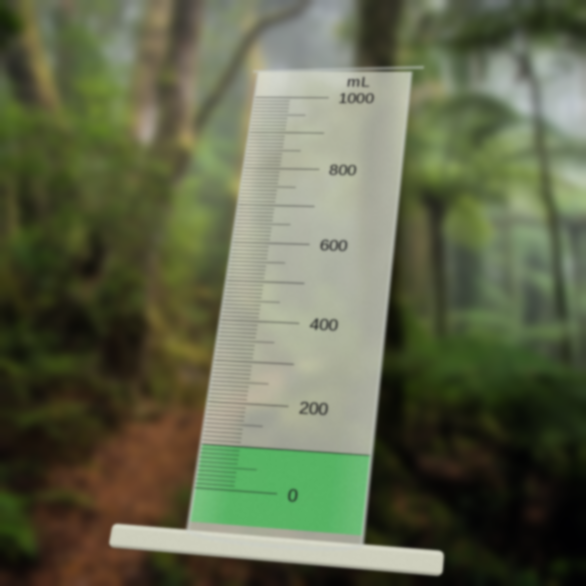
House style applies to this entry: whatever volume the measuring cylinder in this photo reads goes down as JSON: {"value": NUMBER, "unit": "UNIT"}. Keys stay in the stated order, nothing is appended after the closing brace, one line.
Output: {"value": 100, "unit": "mL"}
